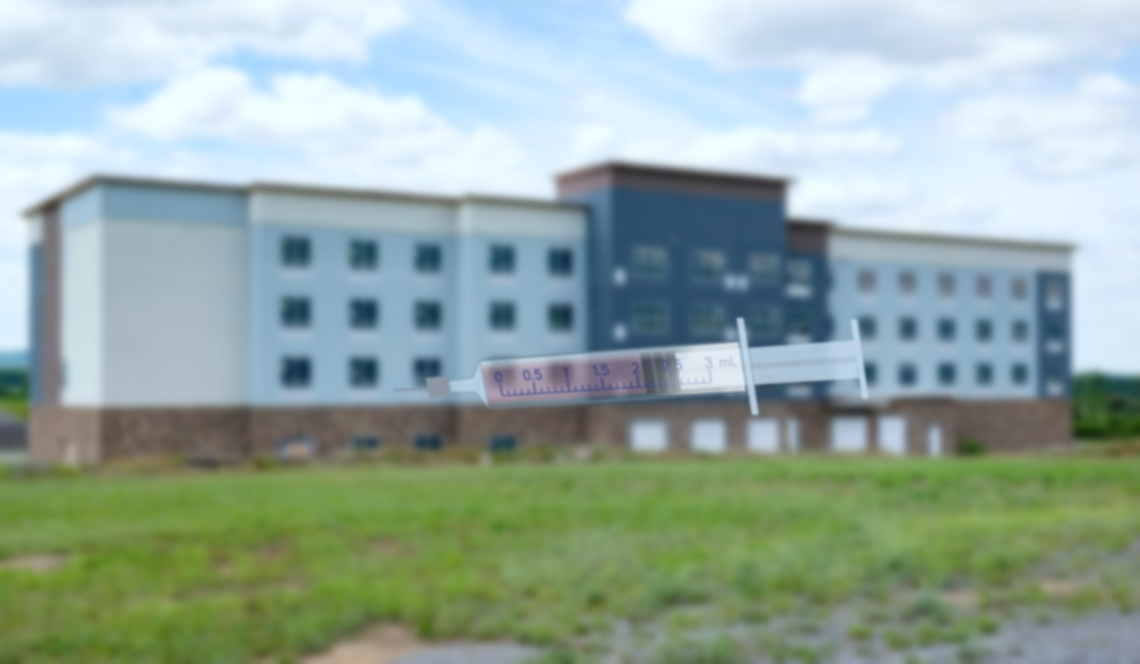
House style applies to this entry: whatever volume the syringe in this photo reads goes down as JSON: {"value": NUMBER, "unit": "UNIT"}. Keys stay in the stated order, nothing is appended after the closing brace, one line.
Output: {"value": 2.1, "unit": "mL"}
